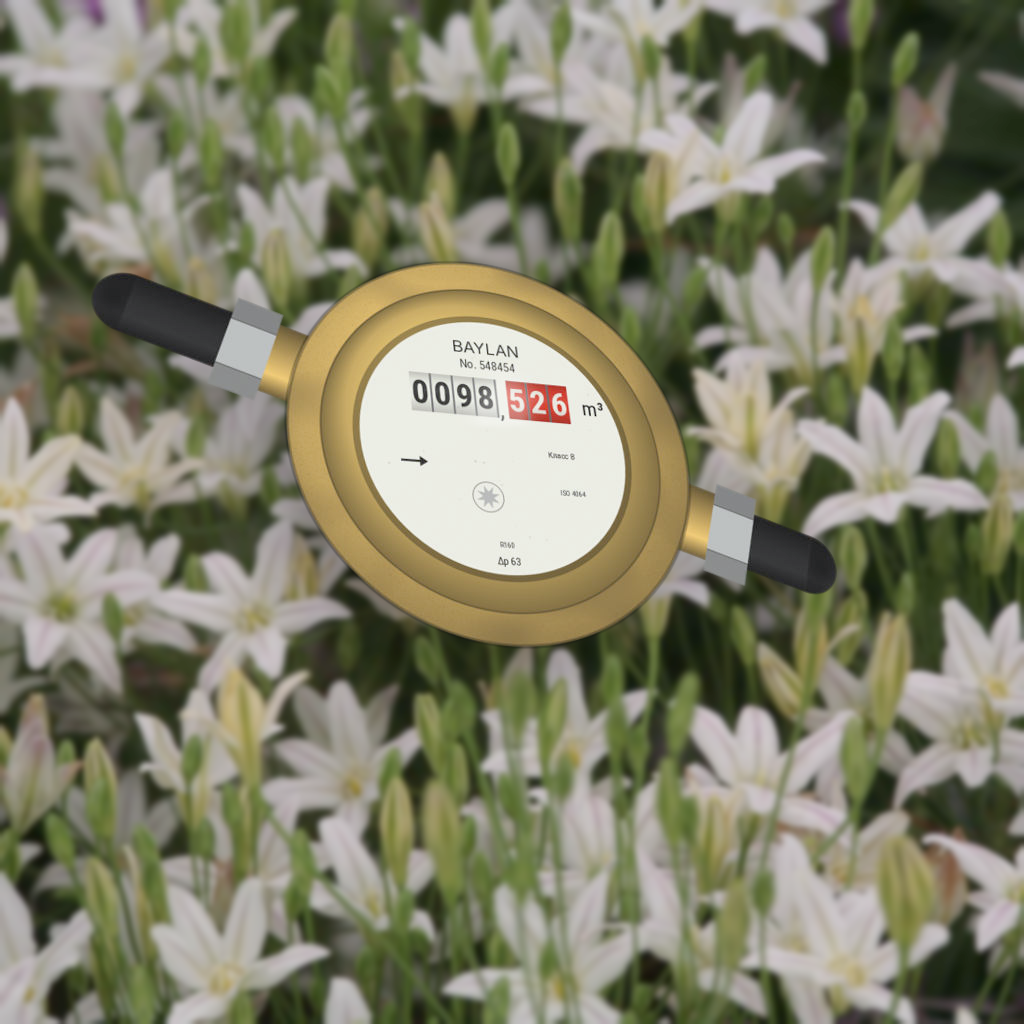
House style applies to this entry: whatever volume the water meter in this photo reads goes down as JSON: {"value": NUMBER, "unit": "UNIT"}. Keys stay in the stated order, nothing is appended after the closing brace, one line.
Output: {"value": 98.526, "unit": "m³"}
